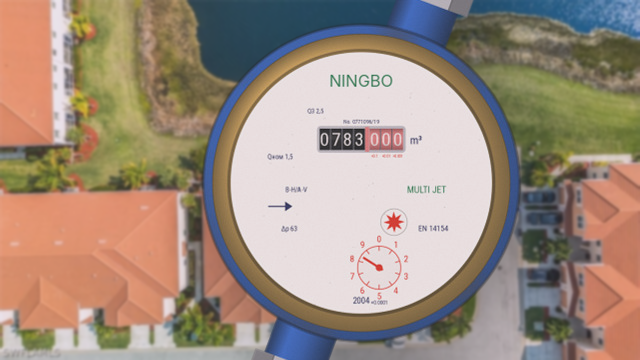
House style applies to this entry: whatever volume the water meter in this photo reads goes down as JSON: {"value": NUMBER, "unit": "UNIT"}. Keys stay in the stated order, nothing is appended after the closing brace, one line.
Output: {"value": 783.0008, "unit": "m³"}
